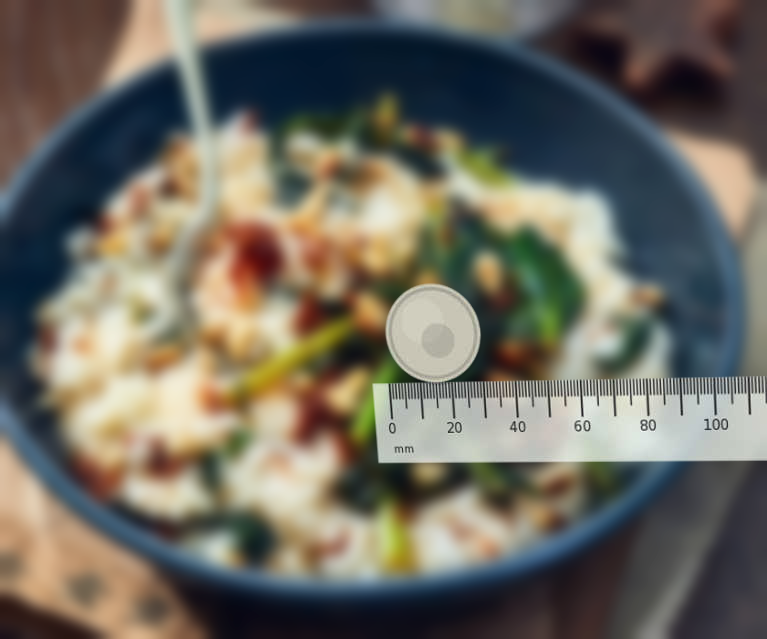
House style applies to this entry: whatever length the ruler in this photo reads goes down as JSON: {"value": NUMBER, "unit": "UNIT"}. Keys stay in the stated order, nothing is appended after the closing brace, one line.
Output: {"value": 30, "unit": "mm"}
